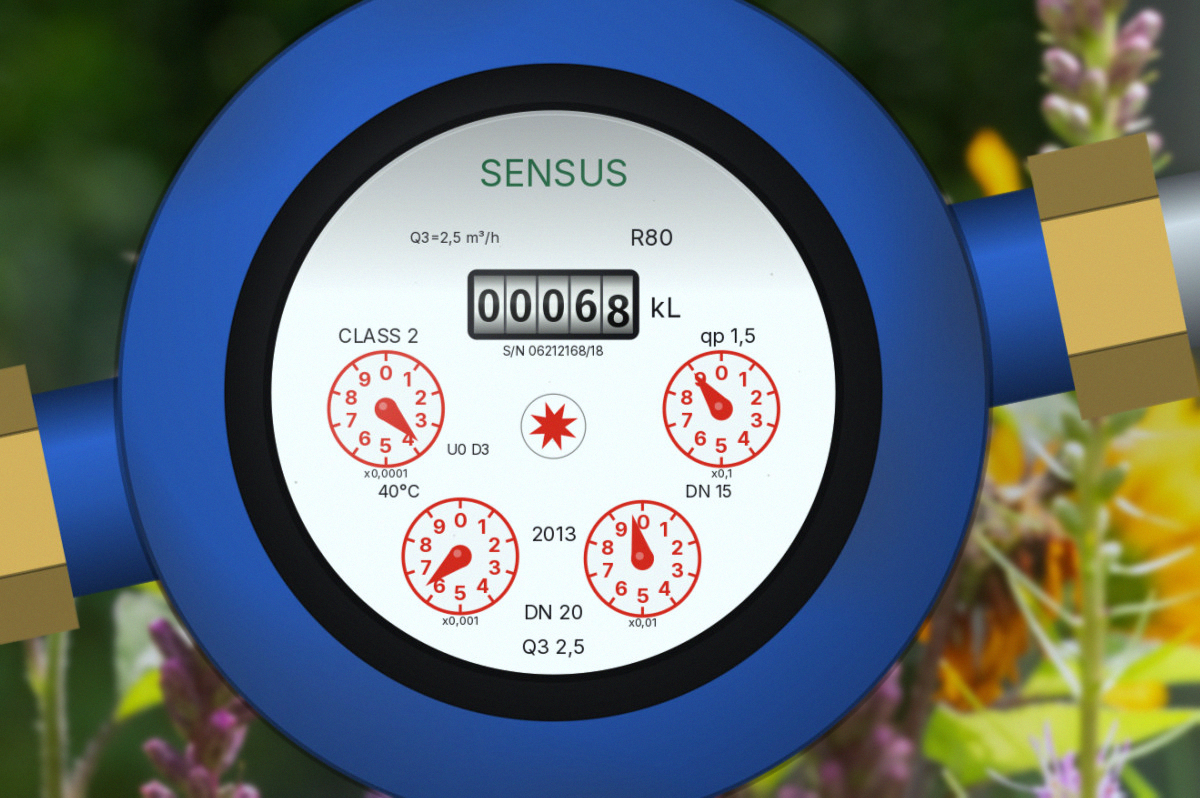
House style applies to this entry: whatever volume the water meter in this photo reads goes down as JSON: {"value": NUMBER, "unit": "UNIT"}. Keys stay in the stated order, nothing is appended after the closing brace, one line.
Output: {"value": 67.8963, "unit": "kL"}
